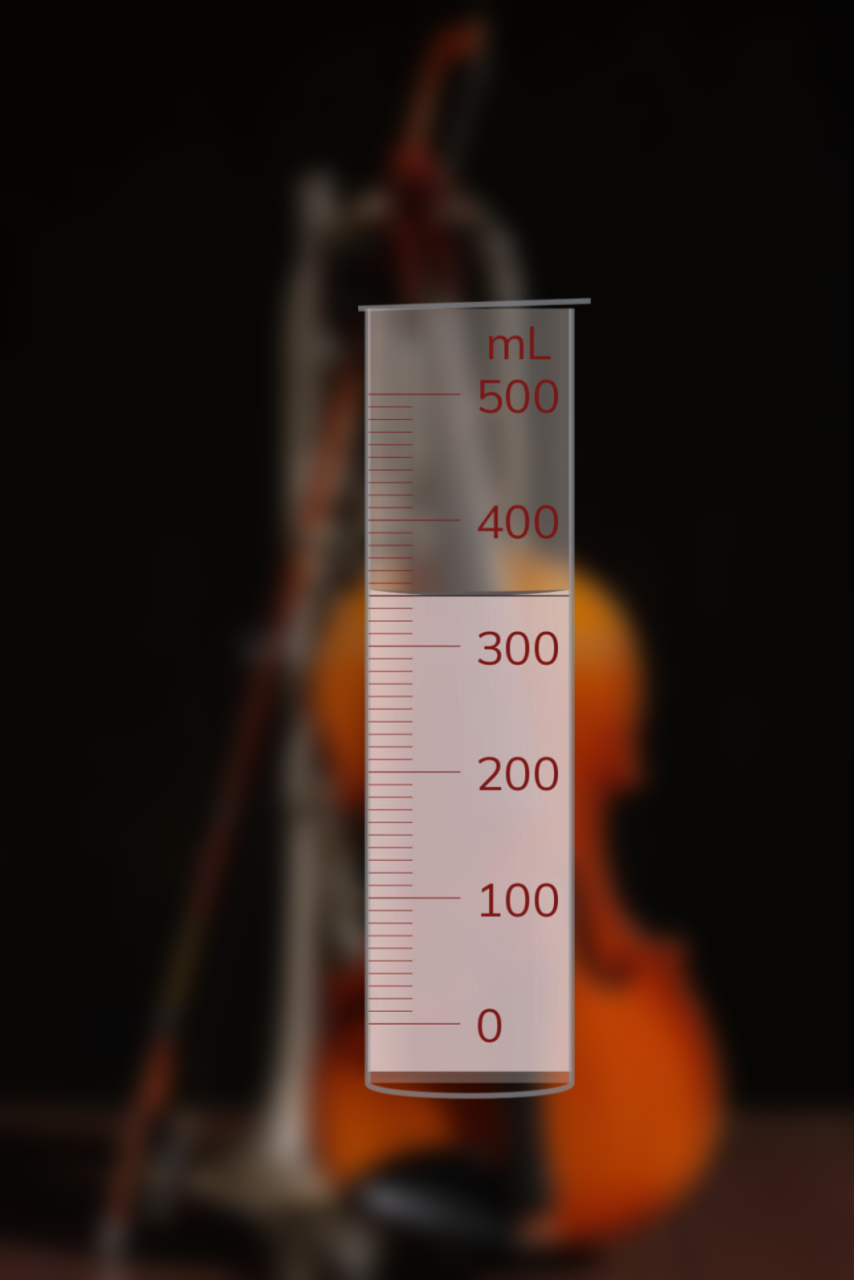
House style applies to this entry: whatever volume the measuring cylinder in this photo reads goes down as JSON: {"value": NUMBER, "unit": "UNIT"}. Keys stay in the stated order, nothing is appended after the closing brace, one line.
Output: {"value": 340, "unit": "mL"}
